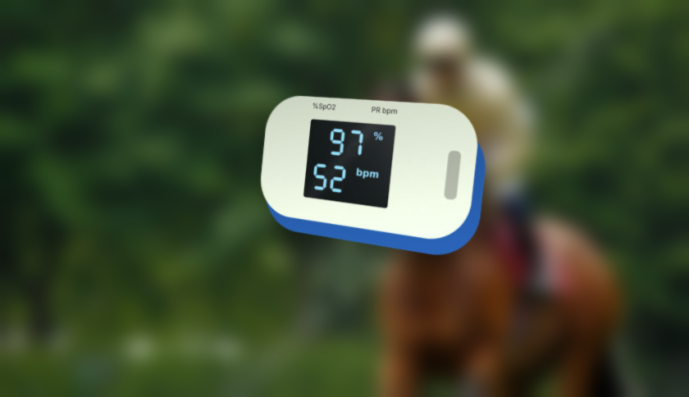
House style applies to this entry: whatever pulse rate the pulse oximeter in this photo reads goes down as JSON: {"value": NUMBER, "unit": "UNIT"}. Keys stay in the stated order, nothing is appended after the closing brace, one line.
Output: {"value": 52, "unit": "bpm"}
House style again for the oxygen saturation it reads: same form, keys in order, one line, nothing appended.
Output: {"value": 97, "unit": "%"}
